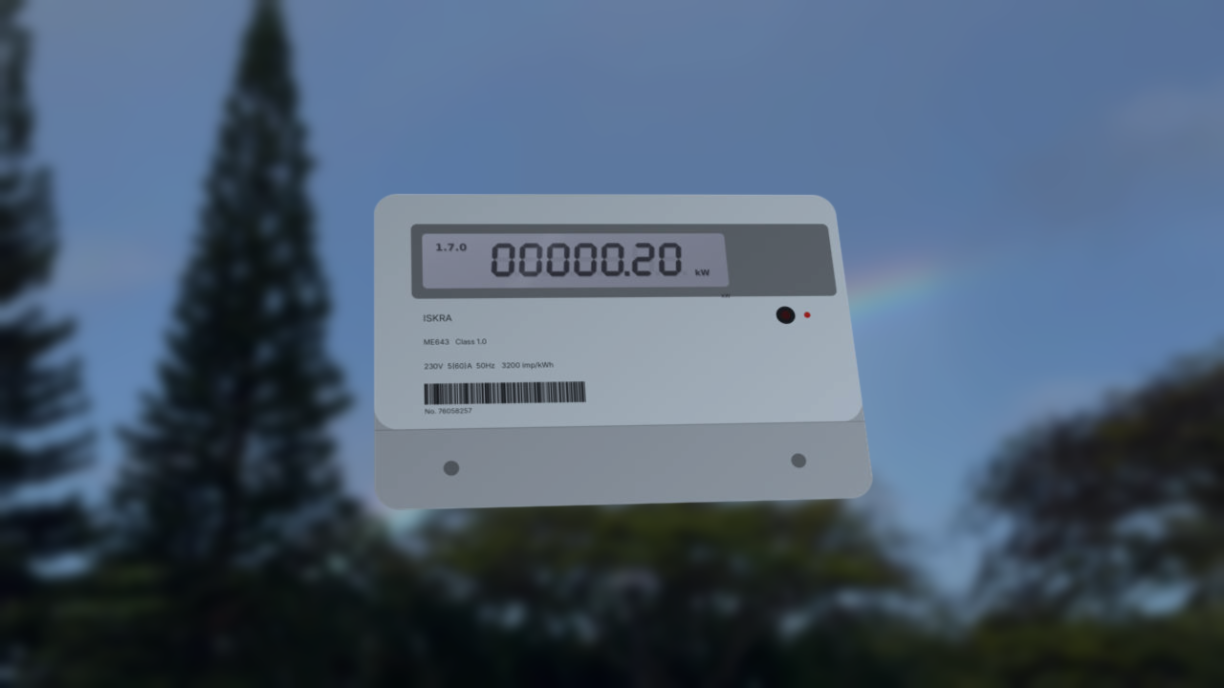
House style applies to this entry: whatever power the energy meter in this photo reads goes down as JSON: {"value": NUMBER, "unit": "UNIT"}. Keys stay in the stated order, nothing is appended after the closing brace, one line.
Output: {"value": 0.20, "unit": "kW"}
